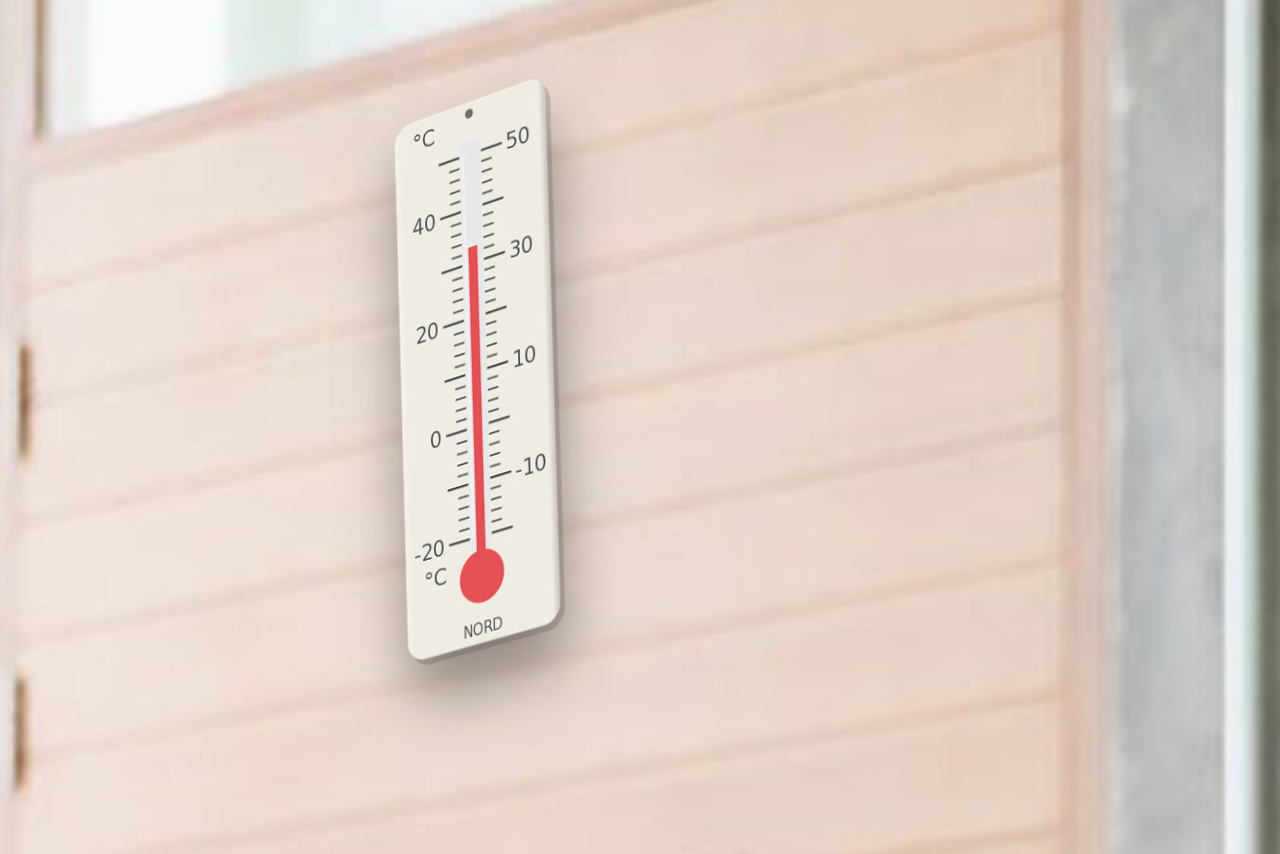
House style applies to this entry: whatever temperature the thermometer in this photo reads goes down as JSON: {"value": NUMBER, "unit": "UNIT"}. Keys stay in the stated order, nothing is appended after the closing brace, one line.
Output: {"value": 33, "unit": "°C"}
